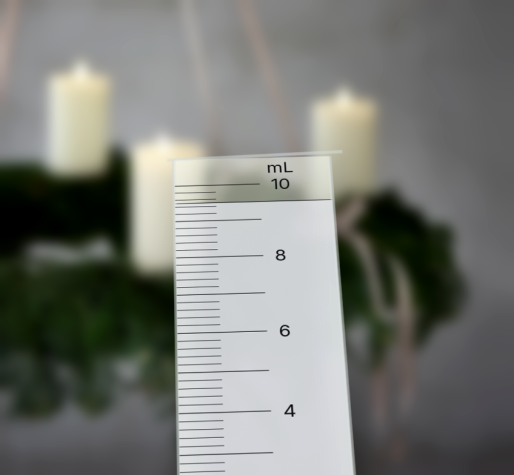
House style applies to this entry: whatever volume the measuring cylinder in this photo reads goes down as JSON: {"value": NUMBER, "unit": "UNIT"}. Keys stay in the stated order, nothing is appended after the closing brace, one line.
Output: {"value": 9.5, "unit": "mL"}
